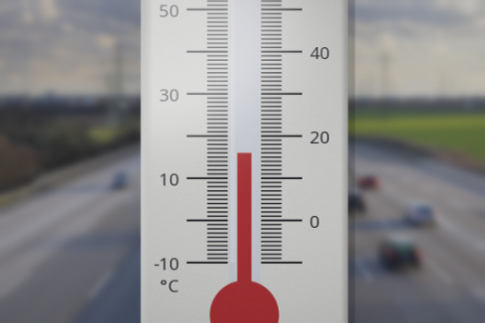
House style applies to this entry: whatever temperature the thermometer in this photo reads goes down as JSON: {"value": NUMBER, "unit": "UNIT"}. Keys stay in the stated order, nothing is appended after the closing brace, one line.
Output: {"value": 16, "unit": "°C"}
